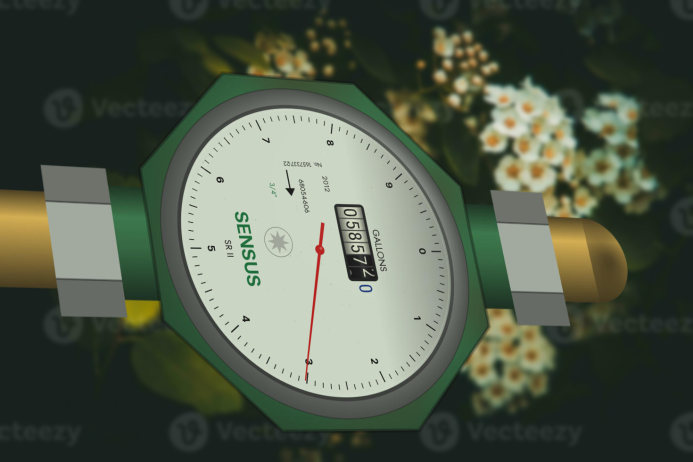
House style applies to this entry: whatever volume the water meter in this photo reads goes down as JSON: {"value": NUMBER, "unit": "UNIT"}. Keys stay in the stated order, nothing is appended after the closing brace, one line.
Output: {"value": 585723.0, "unit": "gal"}
